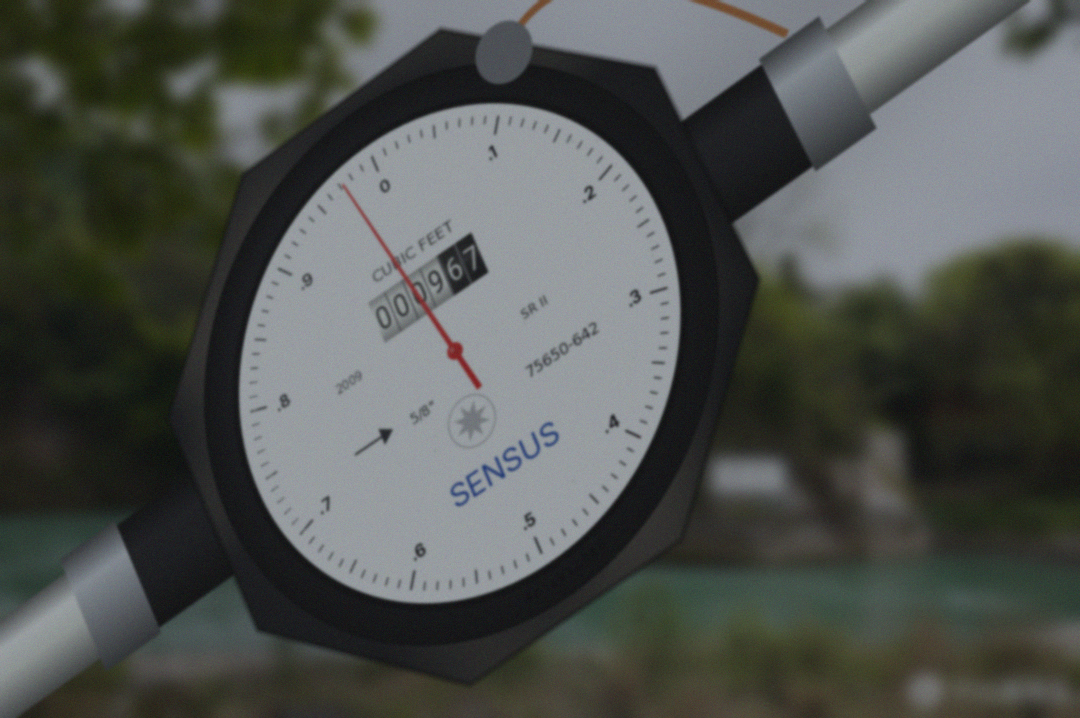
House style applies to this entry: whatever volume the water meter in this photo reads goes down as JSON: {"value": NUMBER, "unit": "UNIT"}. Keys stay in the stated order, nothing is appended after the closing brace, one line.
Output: {"value": 966.97, "unit": "ft³"}
